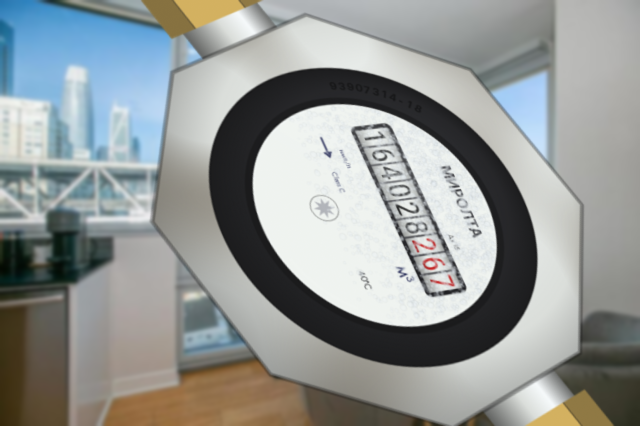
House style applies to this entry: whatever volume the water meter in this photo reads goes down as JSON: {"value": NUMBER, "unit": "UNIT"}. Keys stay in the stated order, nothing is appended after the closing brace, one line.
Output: {"value": 164028.267, "unit": "m³"}
